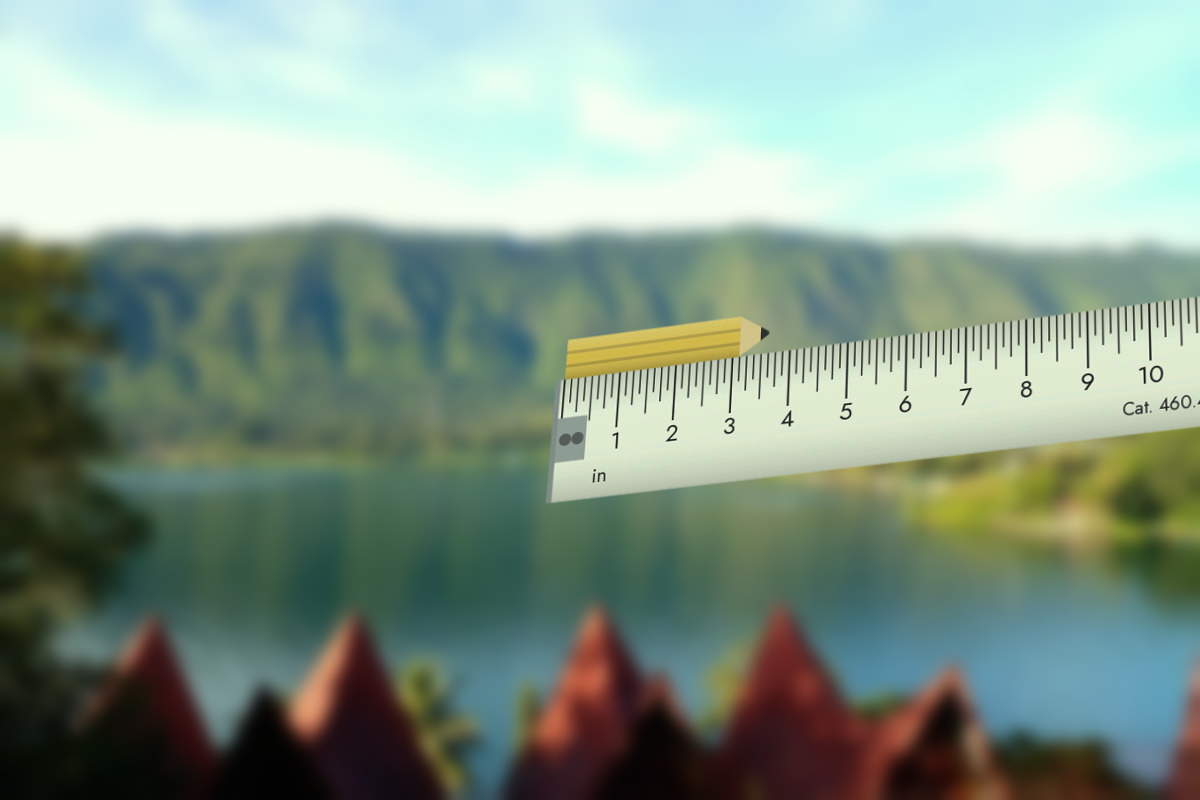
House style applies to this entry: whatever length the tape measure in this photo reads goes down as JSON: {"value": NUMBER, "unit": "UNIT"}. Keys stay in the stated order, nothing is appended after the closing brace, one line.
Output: {"value": 3.625, "unit": "in"}
